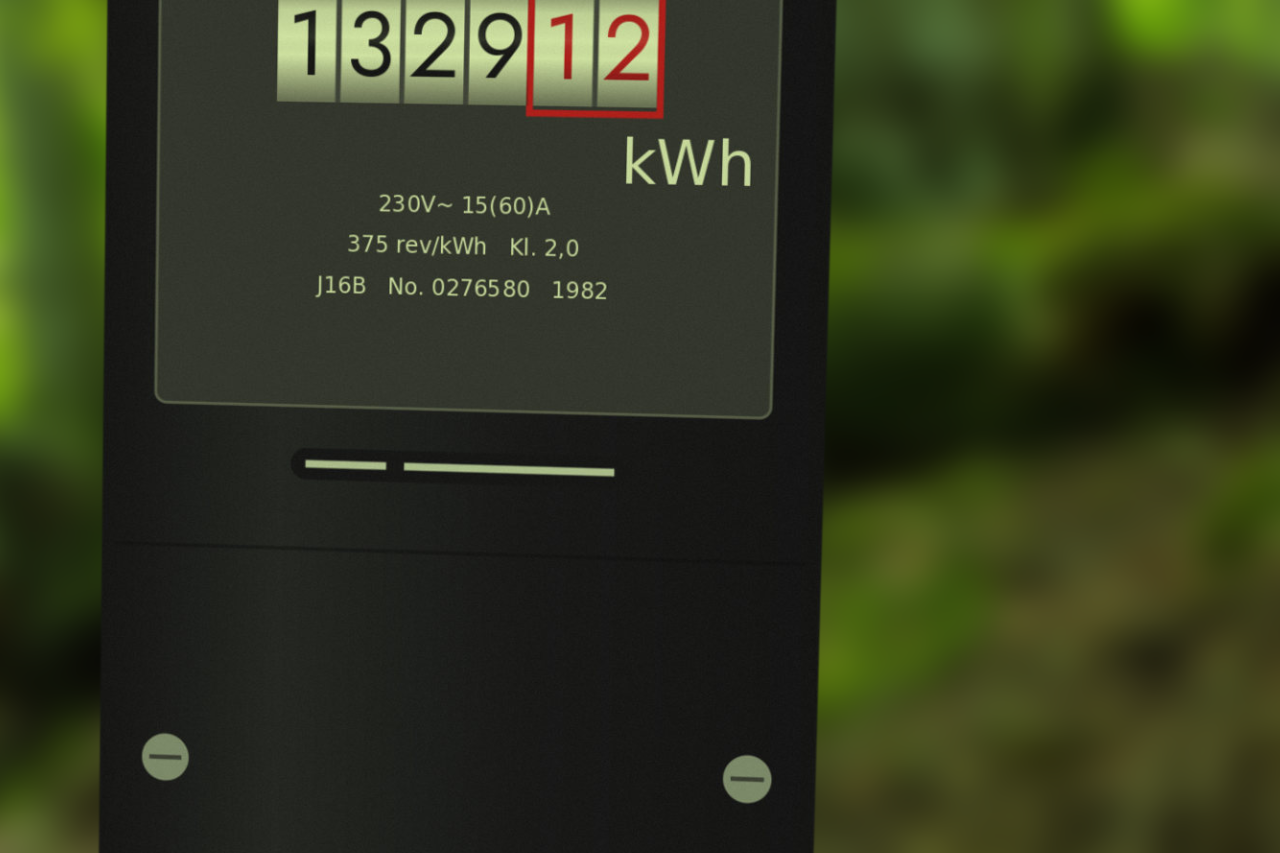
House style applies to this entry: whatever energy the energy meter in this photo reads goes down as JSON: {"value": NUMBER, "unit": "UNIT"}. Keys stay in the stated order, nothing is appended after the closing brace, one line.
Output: {"value": 1329.12, "unit": "kWh"}
